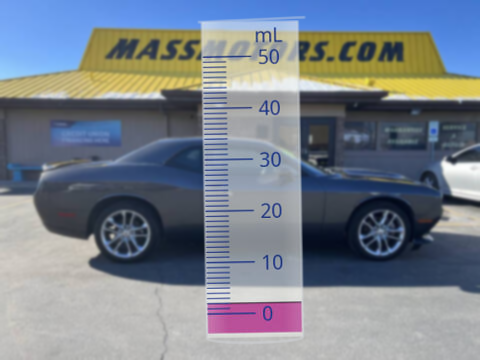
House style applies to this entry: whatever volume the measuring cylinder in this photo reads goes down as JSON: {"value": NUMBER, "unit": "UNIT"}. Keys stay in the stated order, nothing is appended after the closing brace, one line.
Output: {"value": 2, "unit": "mL"}
